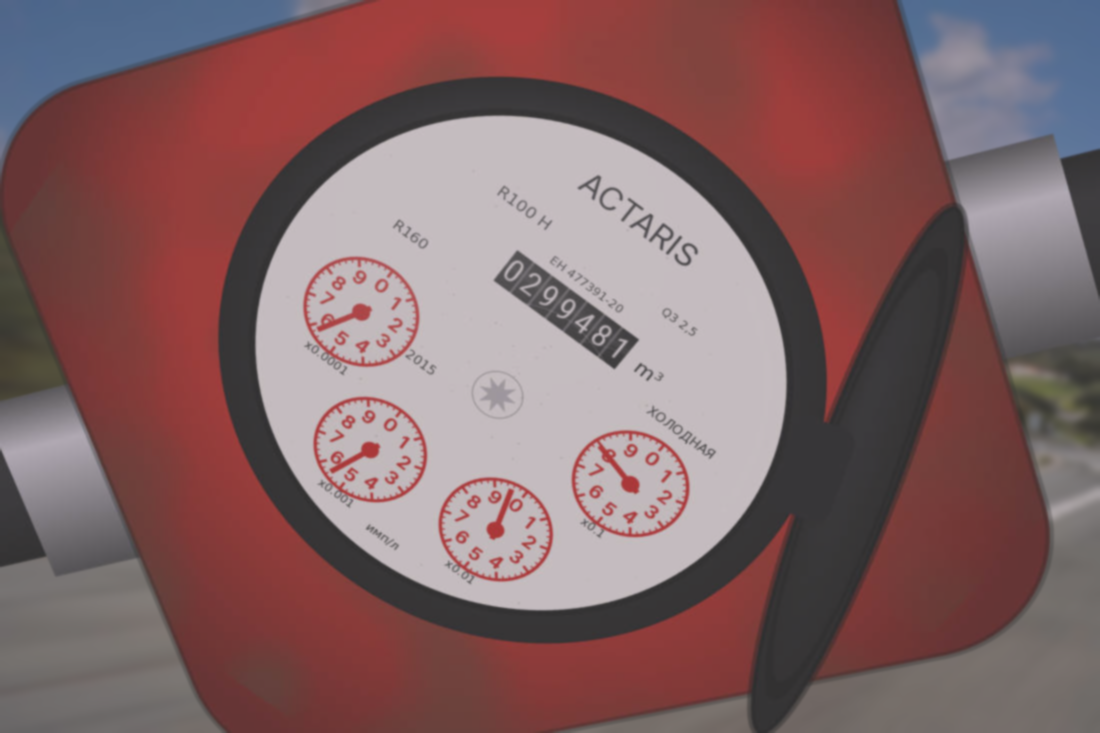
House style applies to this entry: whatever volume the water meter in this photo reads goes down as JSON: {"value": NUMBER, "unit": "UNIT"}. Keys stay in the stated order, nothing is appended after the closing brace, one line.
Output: {"value": 299481.7955, "unit": "m³"}
